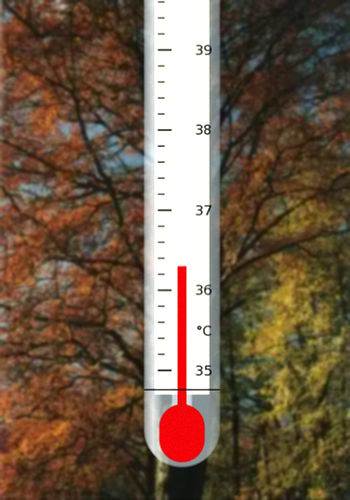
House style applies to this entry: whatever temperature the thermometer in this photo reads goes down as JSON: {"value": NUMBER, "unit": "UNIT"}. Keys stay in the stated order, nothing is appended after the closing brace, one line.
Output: {"value": 36.3, "unit": "°C"}
